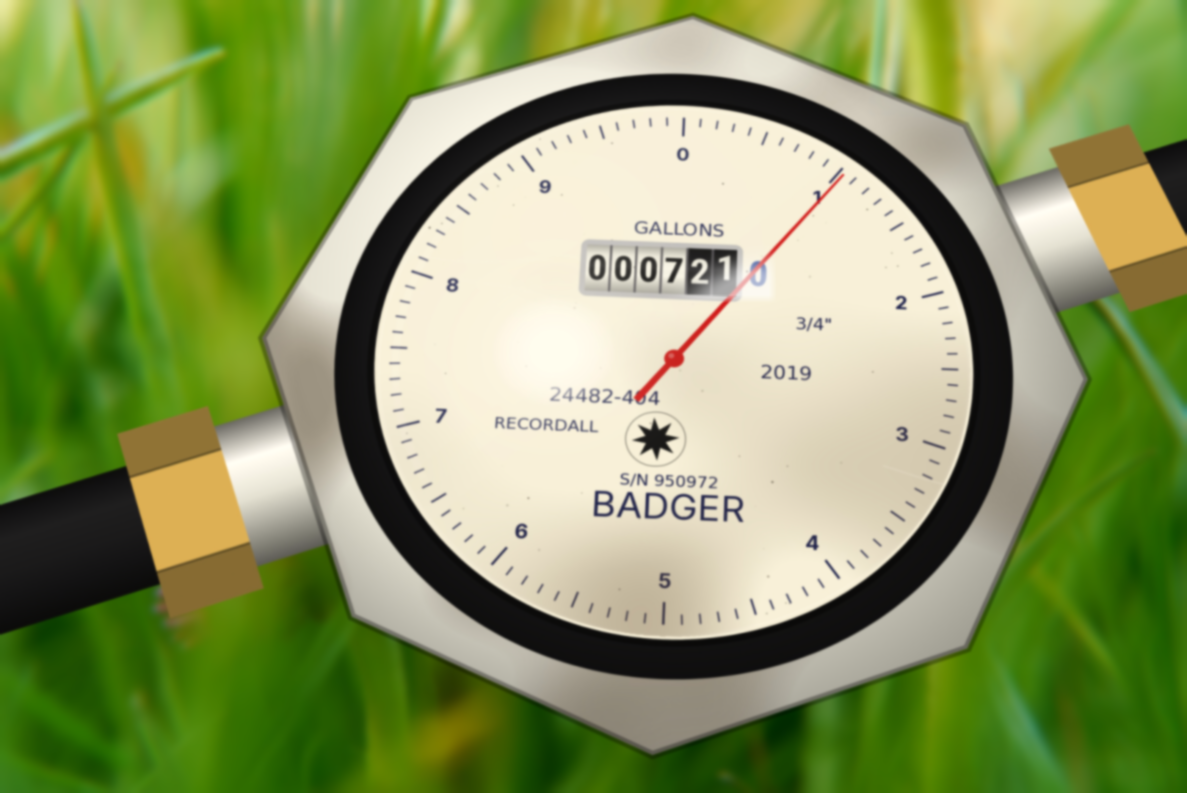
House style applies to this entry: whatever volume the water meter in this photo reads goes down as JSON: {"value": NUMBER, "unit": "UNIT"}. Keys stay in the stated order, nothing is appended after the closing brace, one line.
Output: {"value": 7211.0, "unit": "gal"}
